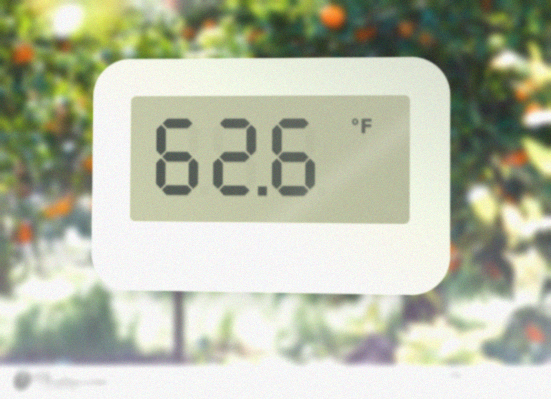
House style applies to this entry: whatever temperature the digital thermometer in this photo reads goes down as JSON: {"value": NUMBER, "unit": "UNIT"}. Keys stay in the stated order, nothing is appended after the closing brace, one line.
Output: {"value": 62.6, "unit": "°F"}
